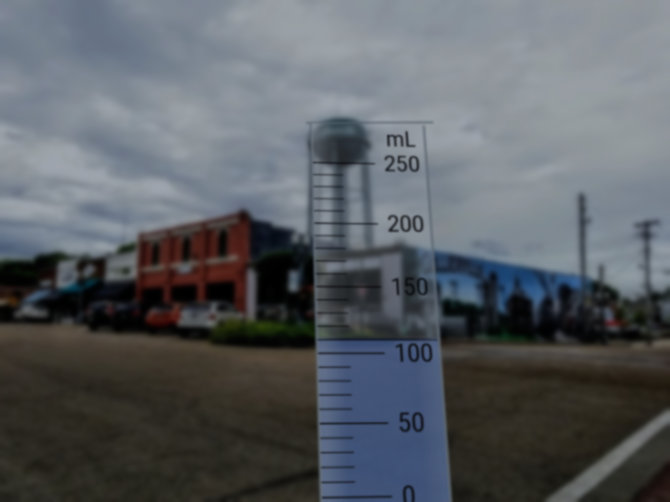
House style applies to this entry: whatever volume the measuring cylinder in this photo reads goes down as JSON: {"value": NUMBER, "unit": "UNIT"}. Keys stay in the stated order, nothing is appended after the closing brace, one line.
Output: {"value": 110, "unit": "mL"}
